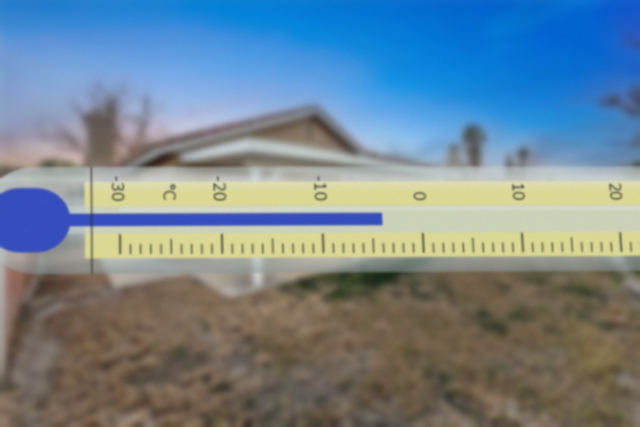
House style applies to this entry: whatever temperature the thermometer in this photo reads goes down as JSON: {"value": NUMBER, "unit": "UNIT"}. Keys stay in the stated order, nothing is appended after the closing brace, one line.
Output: {"value": -4, "unit": "°C"}
